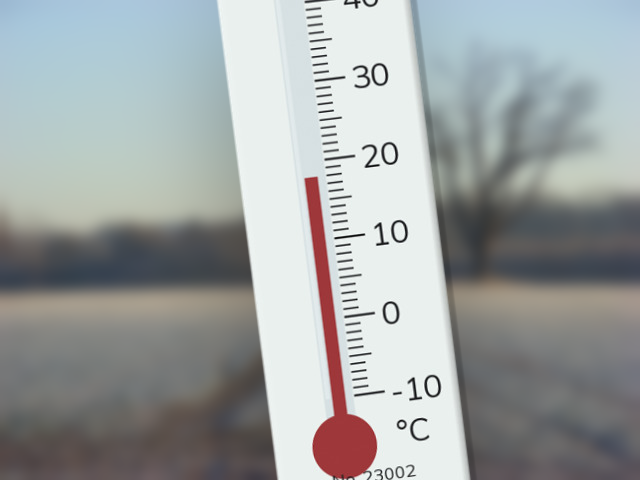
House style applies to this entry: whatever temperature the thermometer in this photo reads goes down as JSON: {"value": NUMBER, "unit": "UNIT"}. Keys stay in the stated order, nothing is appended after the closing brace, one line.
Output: {"value": 18, "unit": "°C"}
